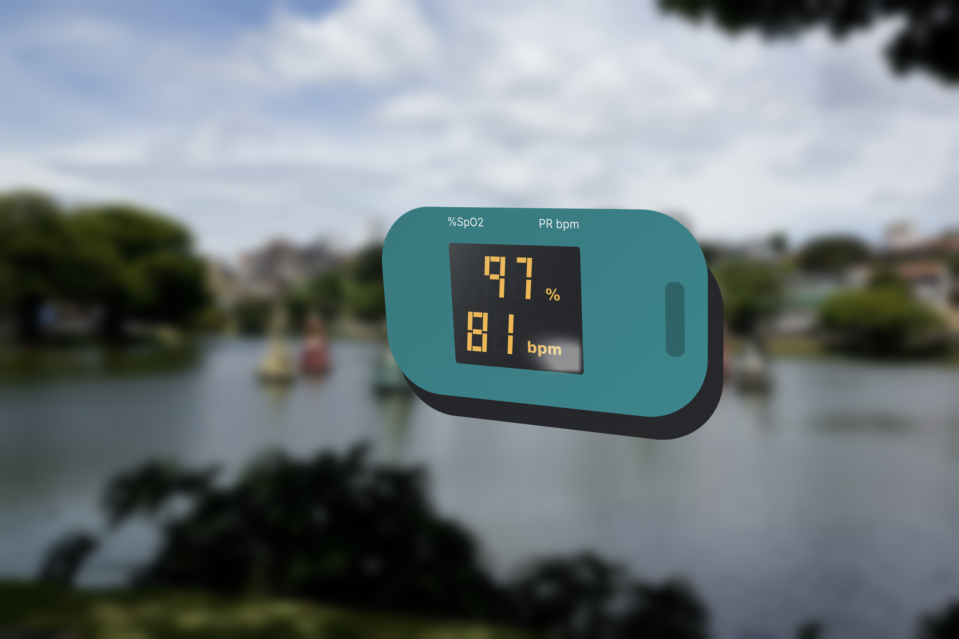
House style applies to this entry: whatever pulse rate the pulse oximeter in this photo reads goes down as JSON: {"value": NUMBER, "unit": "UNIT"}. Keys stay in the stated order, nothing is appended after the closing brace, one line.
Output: {"value": 81, "unit": "bpm"}
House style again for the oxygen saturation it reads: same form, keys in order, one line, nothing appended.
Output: {"value": 97, "unit": "%"}
